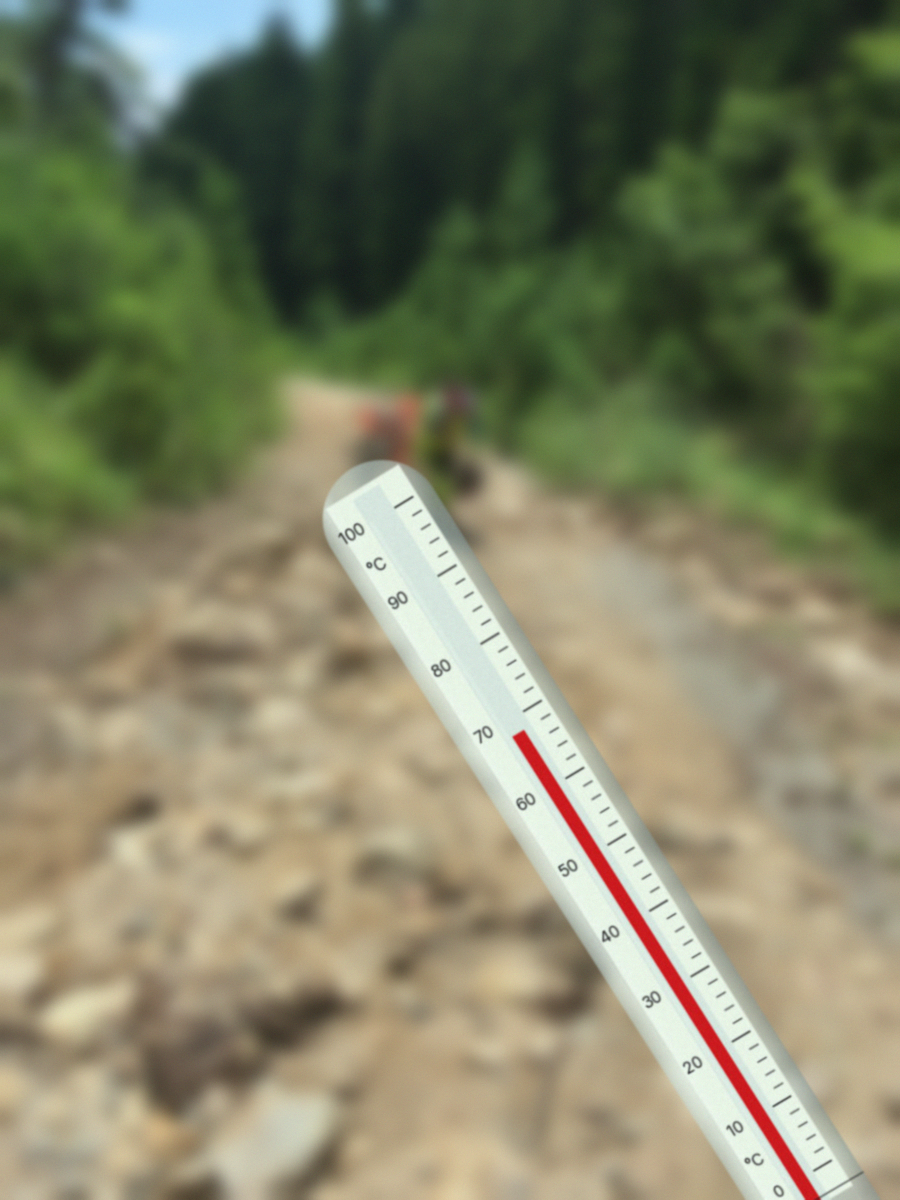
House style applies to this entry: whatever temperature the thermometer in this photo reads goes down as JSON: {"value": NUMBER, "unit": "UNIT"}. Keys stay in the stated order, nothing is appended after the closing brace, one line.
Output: {"value": 68, "unit": "°C"}
